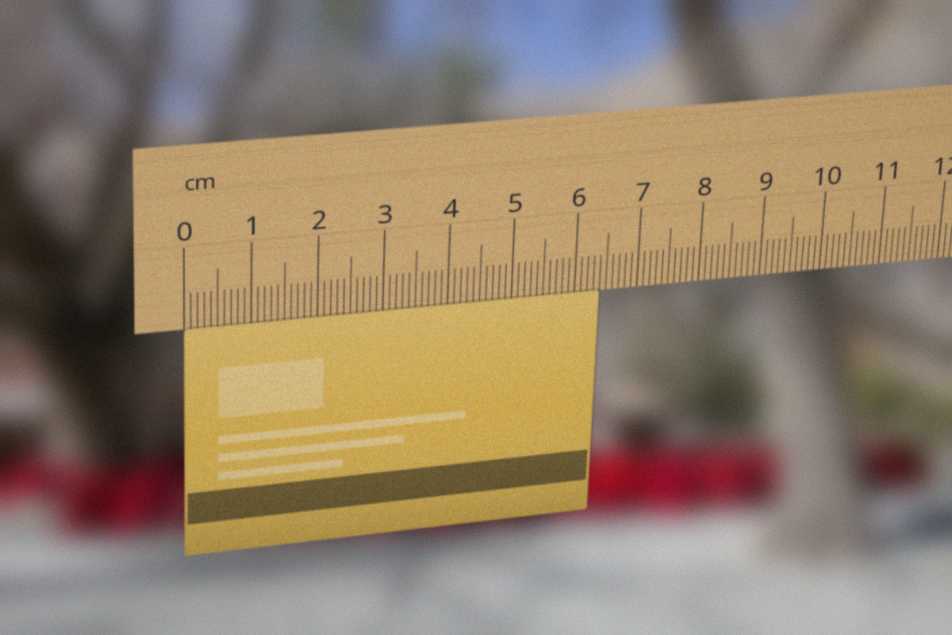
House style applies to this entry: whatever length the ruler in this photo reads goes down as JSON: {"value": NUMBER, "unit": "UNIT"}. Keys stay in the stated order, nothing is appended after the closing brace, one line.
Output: {"value": 6.4, "unit": "cm"}
